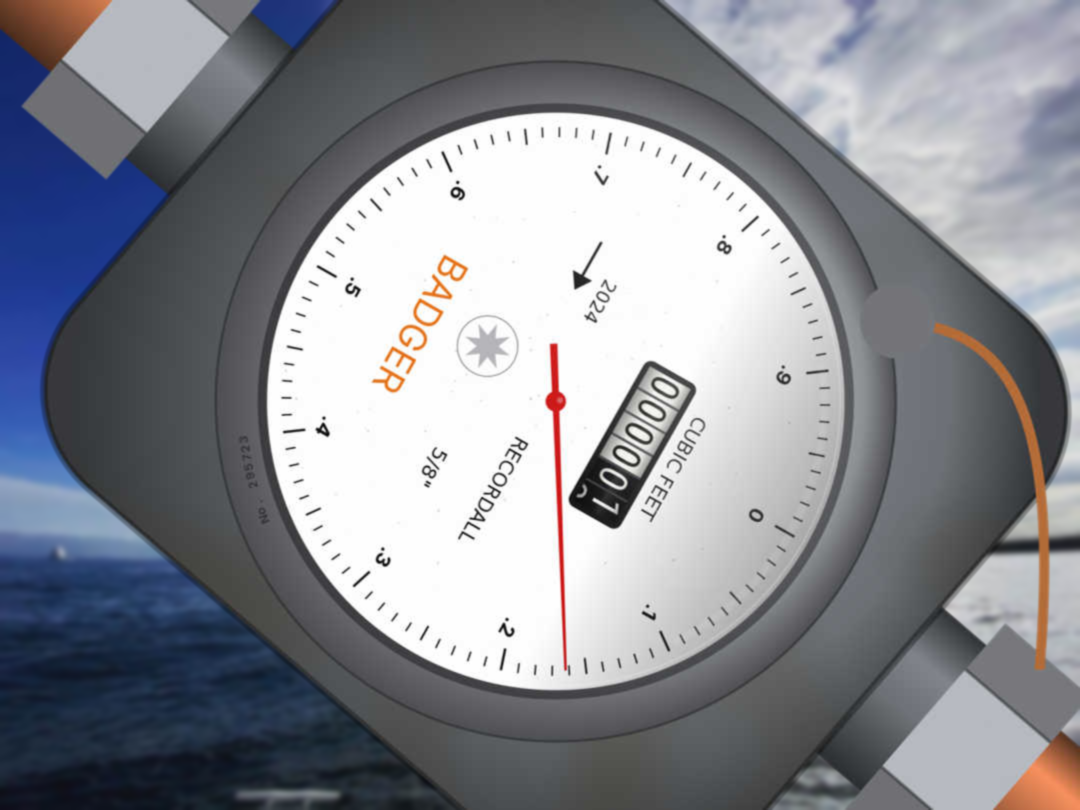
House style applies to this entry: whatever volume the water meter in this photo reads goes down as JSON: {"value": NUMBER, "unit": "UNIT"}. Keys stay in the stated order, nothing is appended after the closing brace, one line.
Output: {"value": 1.16, "unit": "ft³"}
